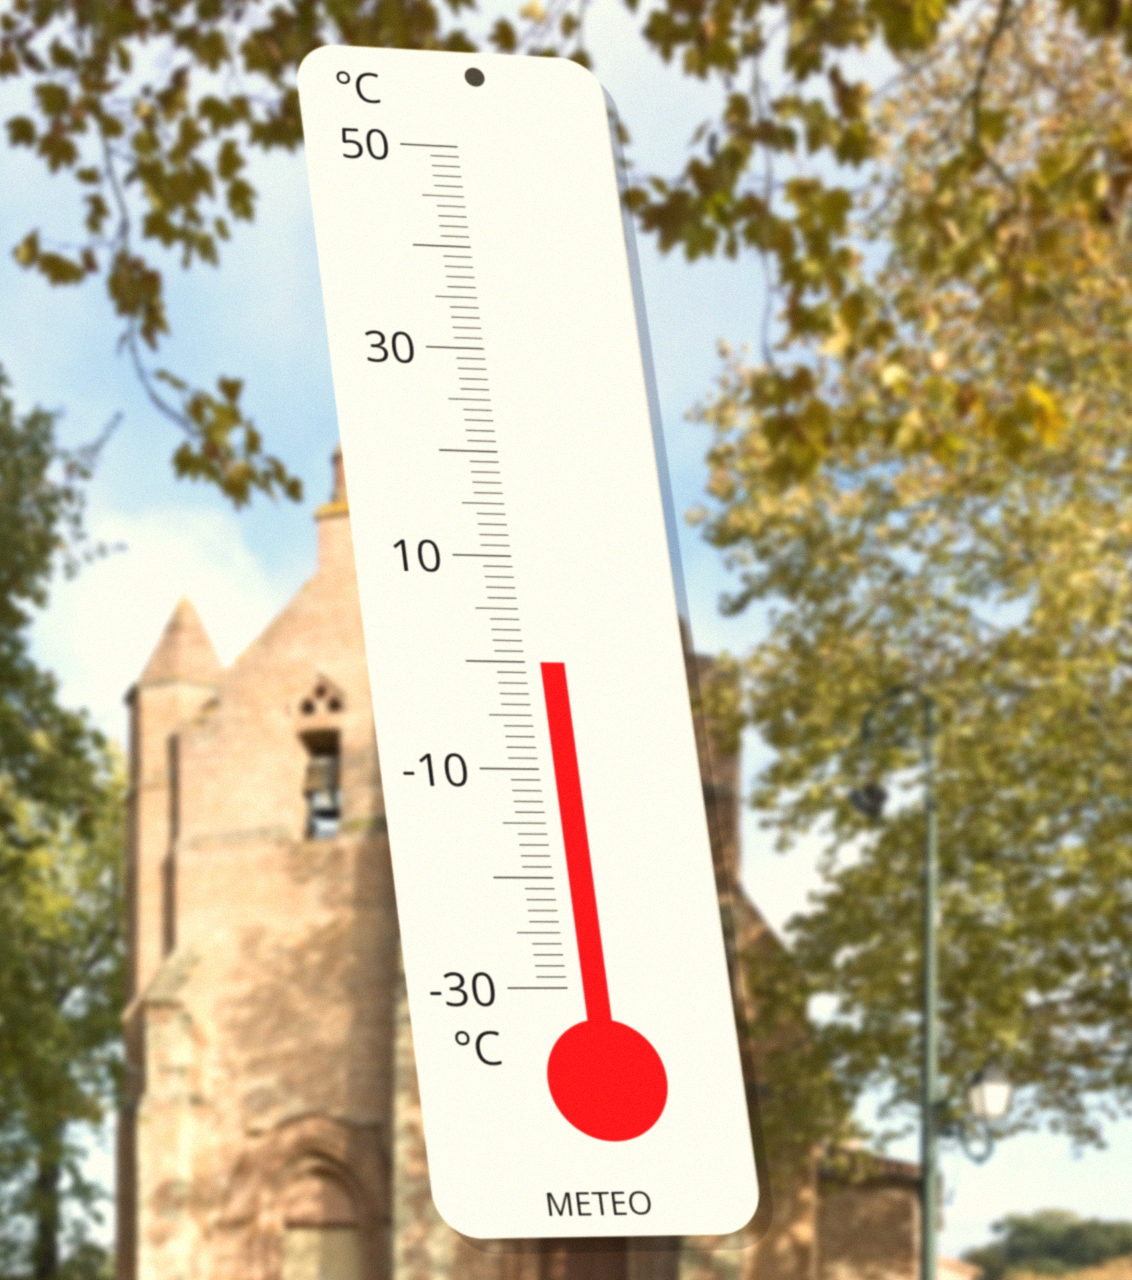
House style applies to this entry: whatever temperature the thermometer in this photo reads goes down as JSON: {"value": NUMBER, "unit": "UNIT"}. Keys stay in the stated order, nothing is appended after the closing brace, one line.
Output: {"value": 0, "unit": "°C"}
